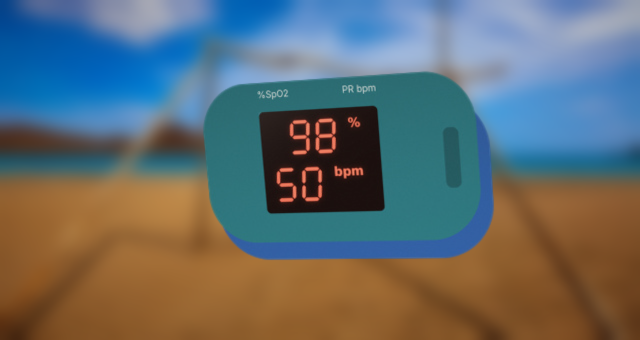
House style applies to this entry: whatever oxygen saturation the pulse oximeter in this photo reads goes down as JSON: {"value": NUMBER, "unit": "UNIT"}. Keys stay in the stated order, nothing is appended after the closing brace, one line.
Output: {"value": 98, "unit": "%"}
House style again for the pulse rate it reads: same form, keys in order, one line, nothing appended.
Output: {"value": 50, "unit": "bpm"}
